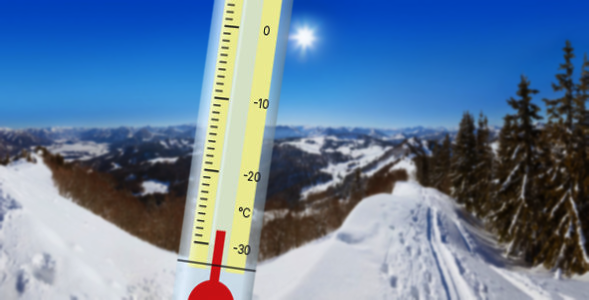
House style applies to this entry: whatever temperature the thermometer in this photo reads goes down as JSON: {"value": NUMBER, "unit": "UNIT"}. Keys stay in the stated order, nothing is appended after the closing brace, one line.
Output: {"value": -28, "unit": "°C"}
